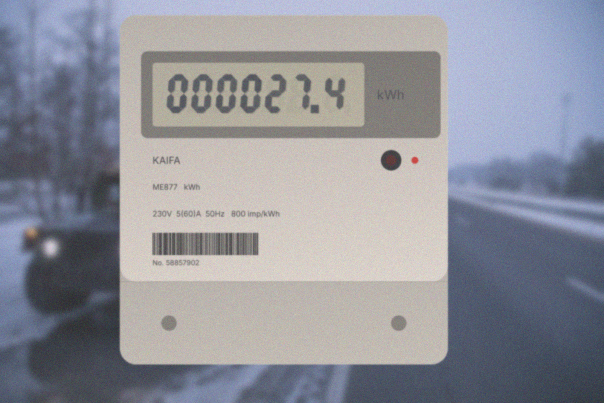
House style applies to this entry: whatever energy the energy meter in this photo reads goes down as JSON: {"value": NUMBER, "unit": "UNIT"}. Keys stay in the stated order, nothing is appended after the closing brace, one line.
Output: {"value": 27.4, "unit": "kWh"}
